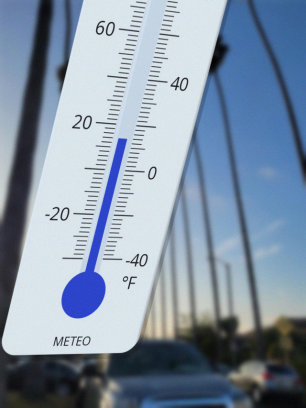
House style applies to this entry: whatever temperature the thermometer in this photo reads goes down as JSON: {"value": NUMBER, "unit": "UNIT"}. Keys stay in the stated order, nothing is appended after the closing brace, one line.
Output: {"value": 14, "unit": "°F"}
